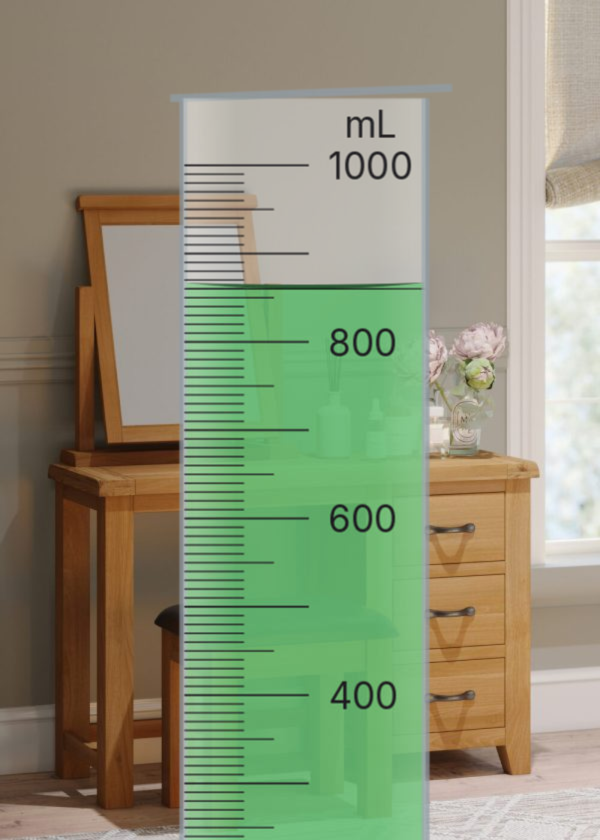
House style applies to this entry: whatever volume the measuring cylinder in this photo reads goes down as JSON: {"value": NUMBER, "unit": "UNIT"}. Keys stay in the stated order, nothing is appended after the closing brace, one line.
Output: {"value": 860, "unit": "mL"}
